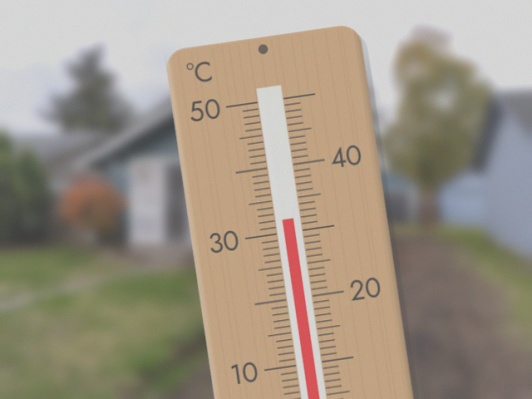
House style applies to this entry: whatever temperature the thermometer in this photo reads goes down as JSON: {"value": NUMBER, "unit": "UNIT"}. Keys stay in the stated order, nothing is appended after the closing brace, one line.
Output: {"value": 32, "unit": "°C"}
